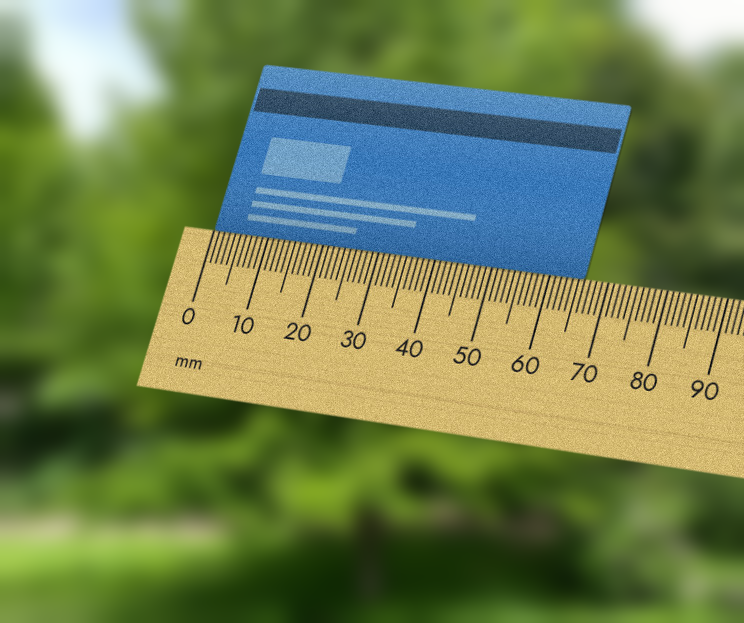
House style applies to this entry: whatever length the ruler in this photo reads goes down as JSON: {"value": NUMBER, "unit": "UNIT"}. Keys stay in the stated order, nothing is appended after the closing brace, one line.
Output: {"value": 66, "unit": "mm"}
